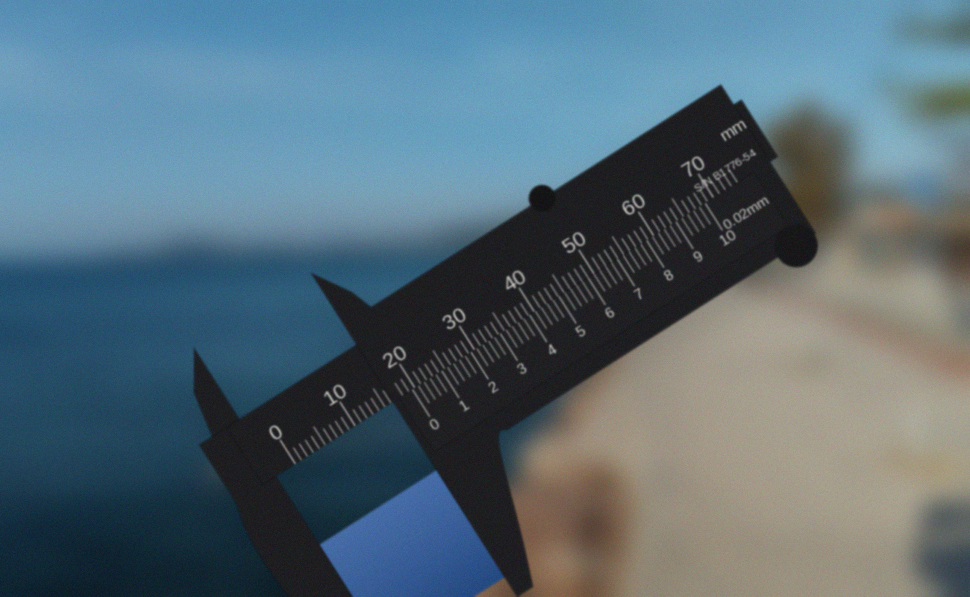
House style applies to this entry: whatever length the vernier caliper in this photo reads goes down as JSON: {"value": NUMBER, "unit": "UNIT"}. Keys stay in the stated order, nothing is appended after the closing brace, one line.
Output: {"value": 19.6, "unit": "mm"}
